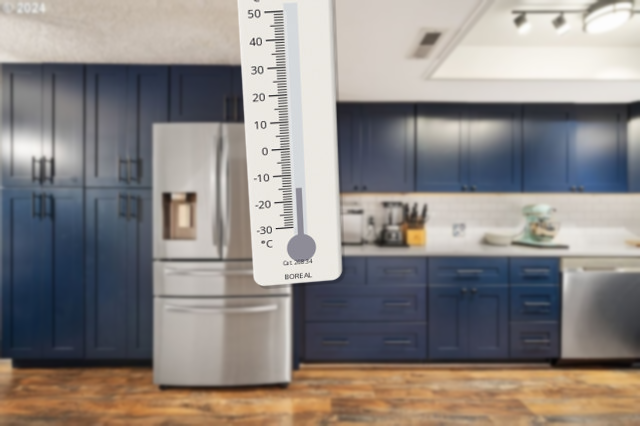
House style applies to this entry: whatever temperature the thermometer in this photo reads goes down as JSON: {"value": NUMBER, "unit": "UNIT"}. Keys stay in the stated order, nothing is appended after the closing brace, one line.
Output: {"value": -15, "unit": "°C"}
